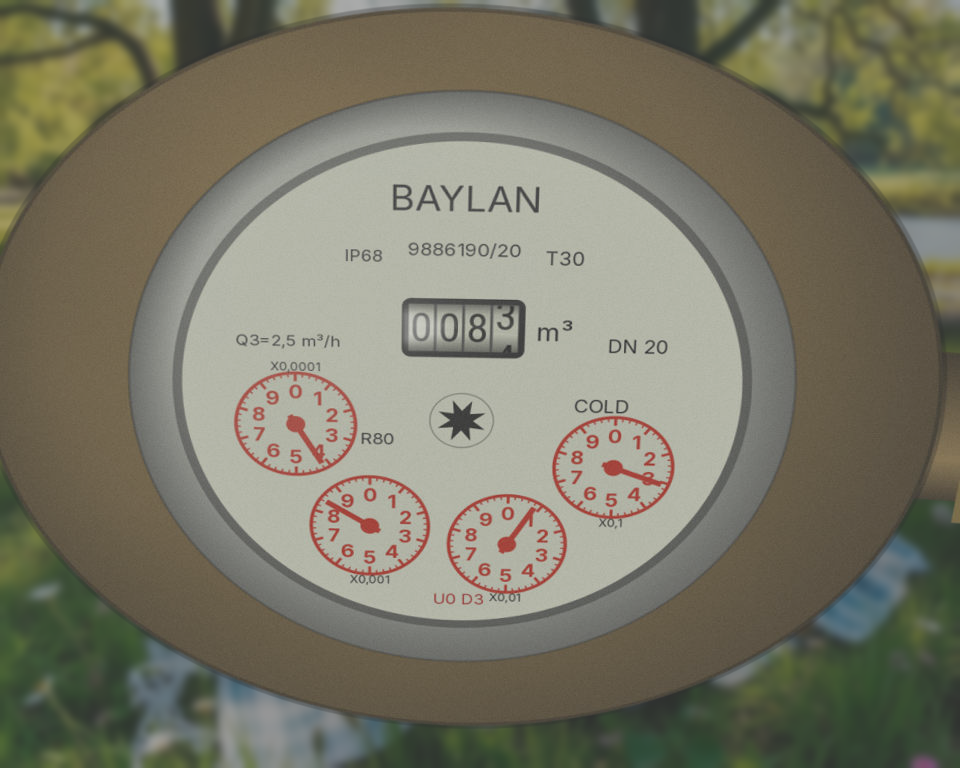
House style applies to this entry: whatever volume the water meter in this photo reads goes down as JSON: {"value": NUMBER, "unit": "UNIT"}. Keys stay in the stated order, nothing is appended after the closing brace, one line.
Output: {"value": 83.3084, "unit": "m³"}
